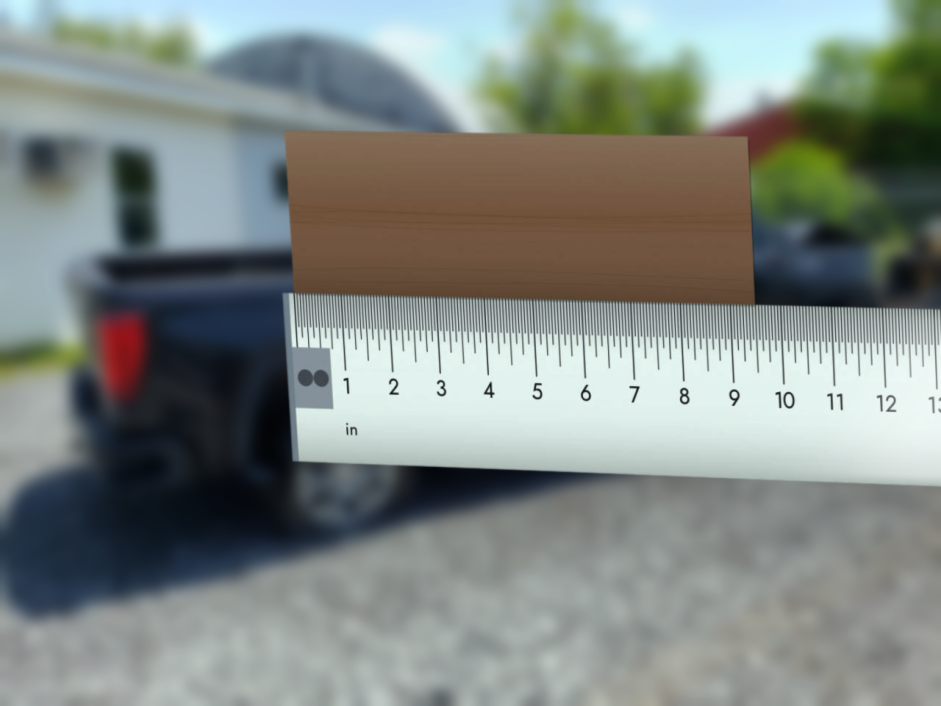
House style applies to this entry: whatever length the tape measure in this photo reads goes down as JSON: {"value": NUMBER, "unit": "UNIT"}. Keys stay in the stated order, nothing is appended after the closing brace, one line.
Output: {"value": 9.5, "unit": "in"}
